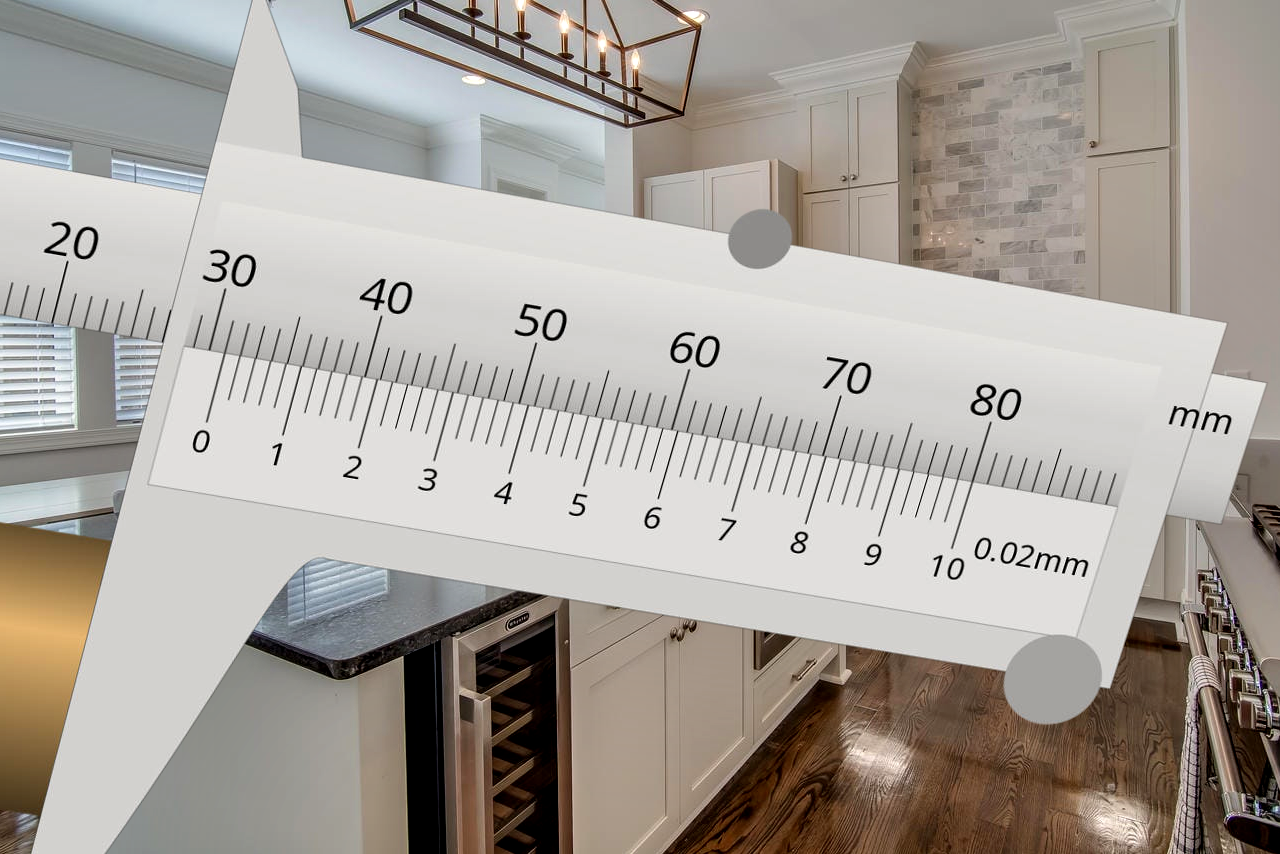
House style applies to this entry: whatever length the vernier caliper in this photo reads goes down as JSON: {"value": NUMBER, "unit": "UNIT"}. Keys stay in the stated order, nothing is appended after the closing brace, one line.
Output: {"value": 31.0, "unit": "mm"}
